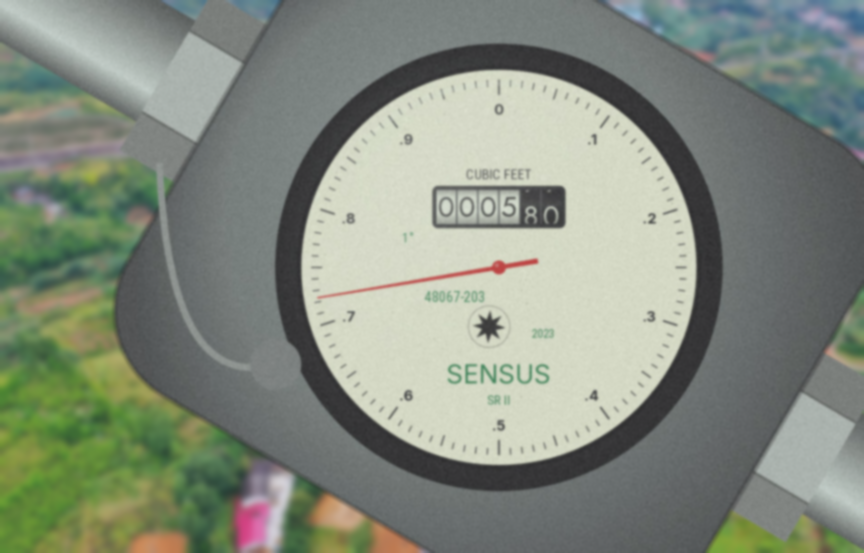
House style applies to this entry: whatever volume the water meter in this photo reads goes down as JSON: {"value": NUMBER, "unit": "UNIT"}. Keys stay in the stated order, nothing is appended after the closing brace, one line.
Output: {"value": 579.72, "unit": "ft³"}
